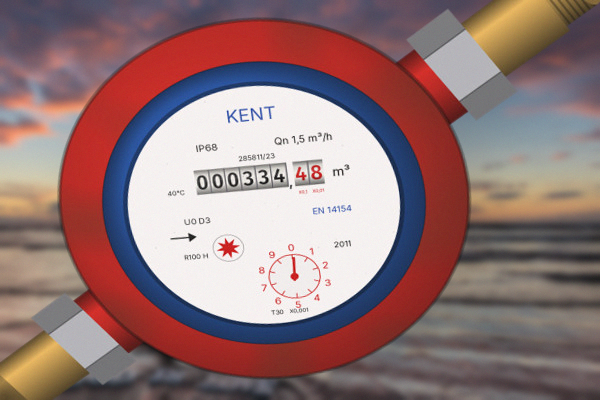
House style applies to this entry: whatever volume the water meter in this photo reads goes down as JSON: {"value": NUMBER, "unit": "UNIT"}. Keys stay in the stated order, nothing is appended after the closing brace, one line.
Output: {"value": 334.480, "unit": "m³"}
